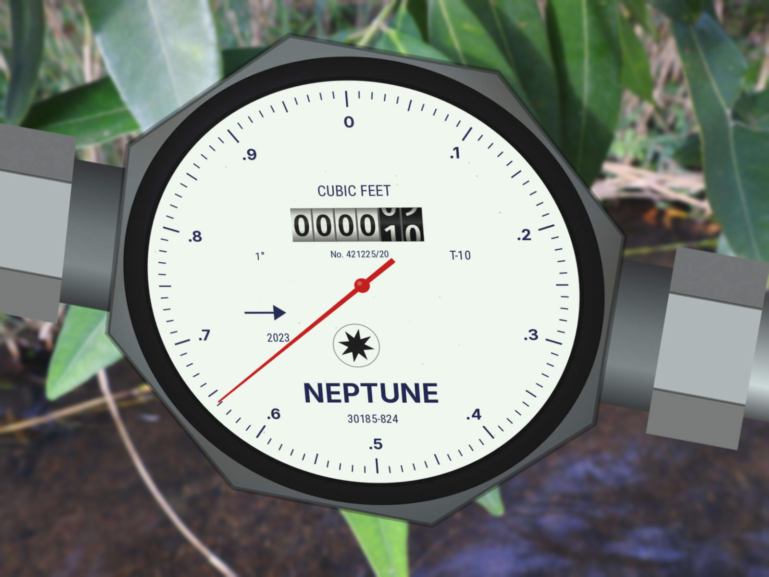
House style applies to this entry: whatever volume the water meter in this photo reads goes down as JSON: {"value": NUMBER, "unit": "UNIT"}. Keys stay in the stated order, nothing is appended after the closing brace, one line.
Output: {"value": 9.64, "unit": "ft³"}
